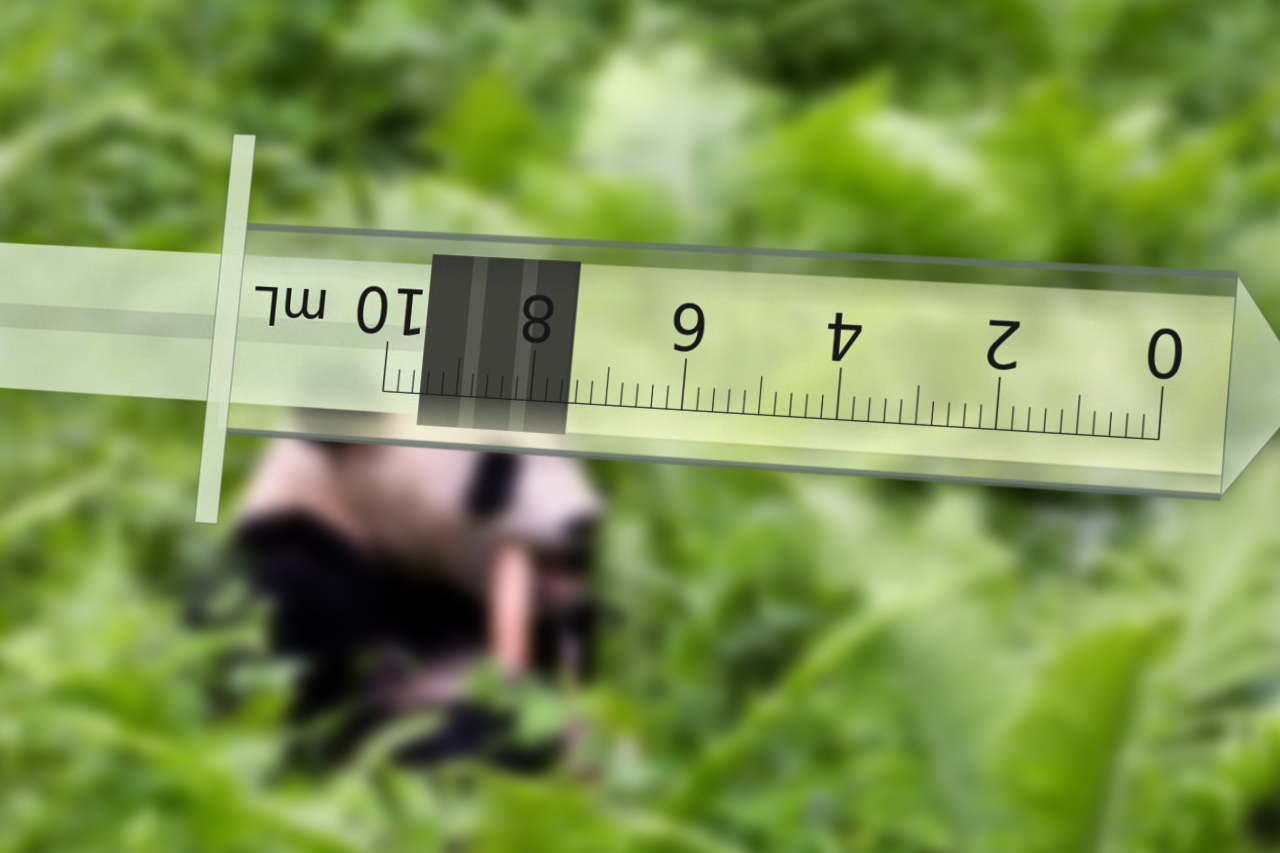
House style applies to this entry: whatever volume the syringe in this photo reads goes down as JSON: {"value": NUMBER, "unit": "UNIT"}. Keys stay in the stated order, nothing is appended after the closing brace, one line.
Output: {"value": 7.5, "unit": "mL"}
